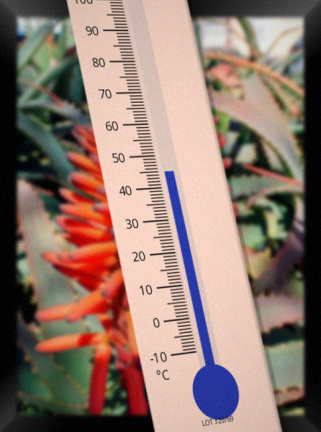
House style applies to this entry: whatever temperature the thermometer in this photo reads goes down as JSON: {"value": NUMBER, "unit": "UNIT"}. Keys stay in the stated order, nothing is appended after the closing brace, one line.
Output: {"value": 45, "unit": "°C"}
